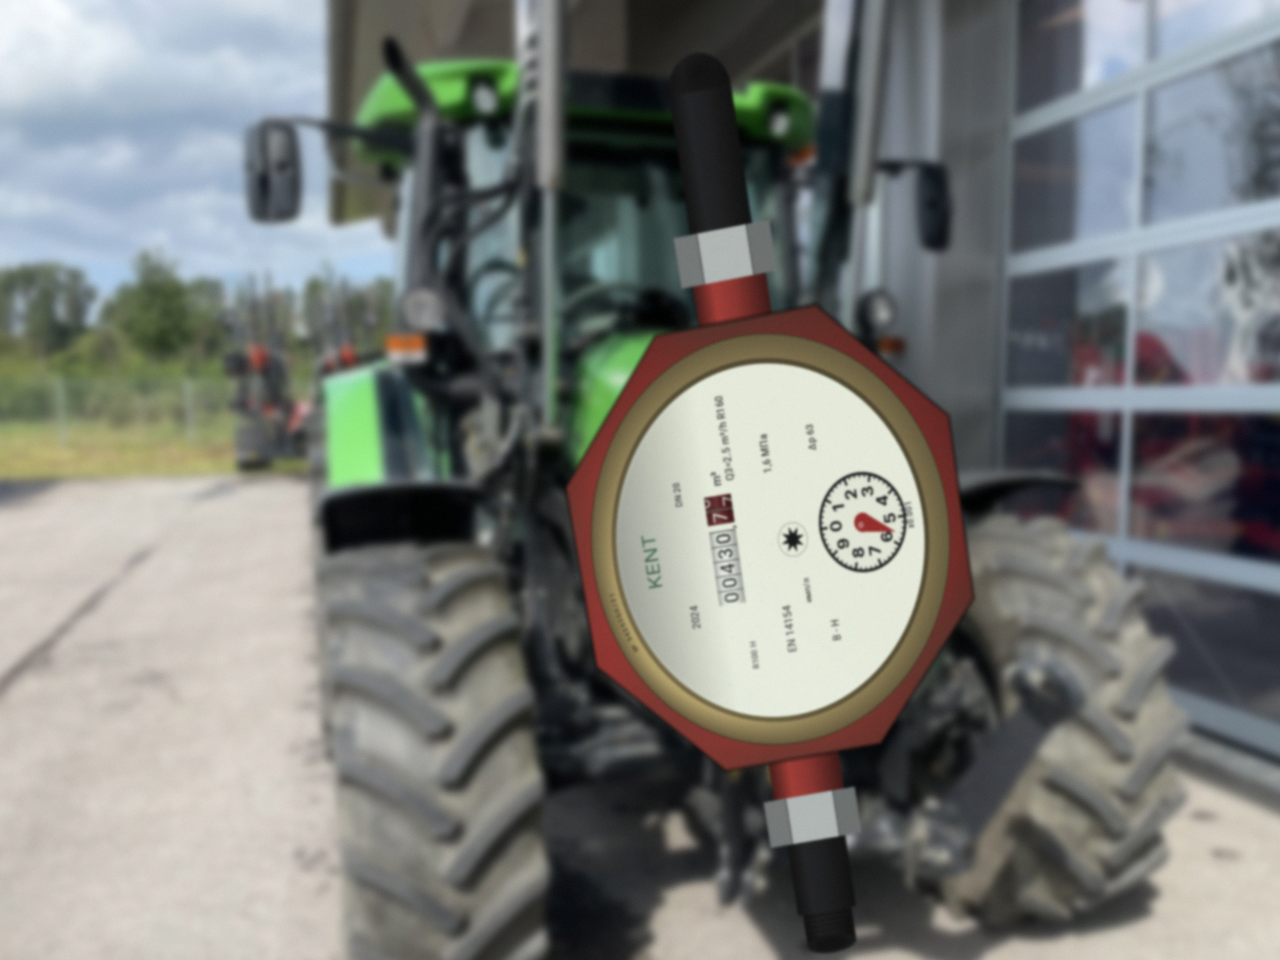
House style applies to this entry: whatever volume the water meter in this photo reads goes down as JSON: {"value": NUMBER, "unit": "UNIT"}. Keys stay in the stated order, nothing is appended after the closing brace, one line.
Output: {"value": 430.765, "unit": "m³"}
